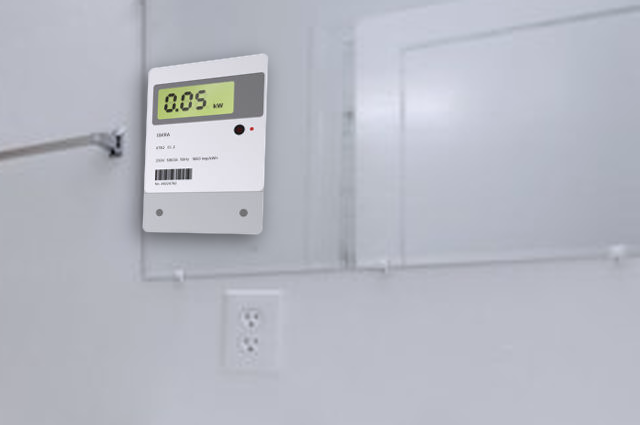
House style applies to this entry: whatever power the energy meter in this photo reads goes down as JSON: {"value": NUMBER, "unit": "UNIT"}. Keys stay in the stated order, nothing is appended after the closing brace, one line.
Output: {"value": 0.05, "unit": "kW"}
